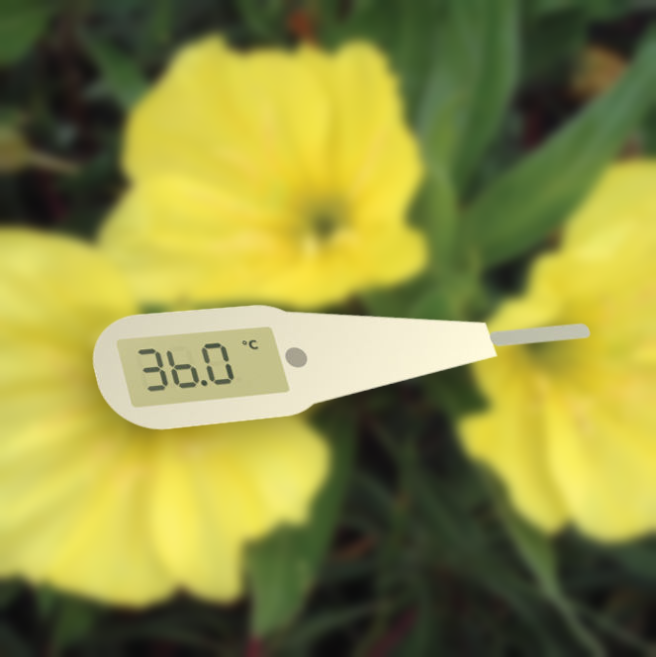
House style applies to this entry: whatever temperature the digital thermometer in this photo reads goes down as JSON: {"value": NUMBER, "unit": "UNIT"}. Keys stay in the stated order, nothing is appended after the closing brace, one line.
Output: {"value": 36.0, "unit": "°C"}
